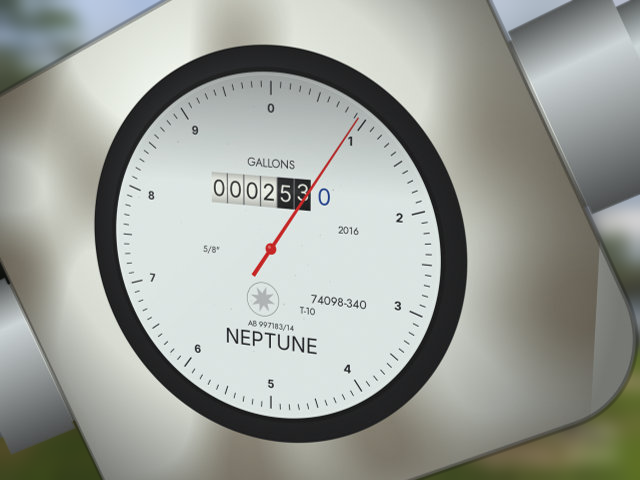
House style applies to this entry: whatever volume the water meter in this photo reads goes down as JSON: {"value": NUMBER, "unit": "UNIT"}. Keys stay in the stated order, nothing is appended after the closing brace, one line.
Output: {"value": 2530.9, "unit": "gal"}
